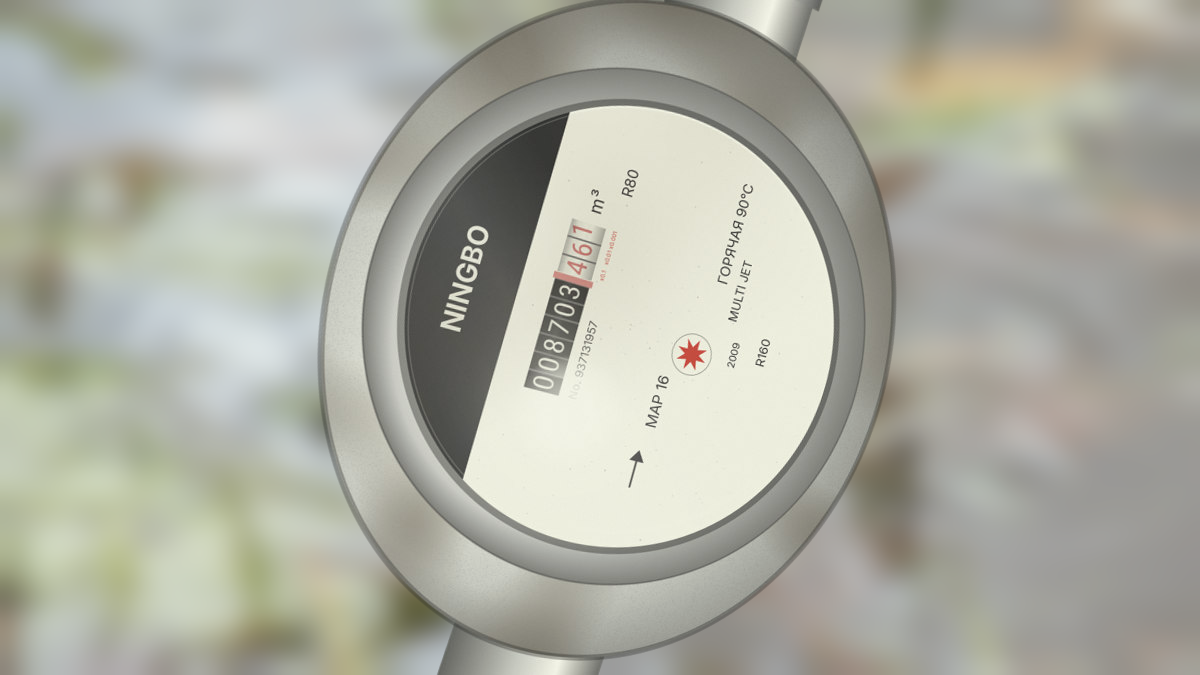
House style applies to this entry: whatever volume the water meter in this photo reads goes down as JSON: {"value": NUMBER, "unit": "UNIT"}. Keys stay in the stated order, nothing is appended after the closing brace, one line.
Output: {"value": 8703.461, "unit": "m³"}
